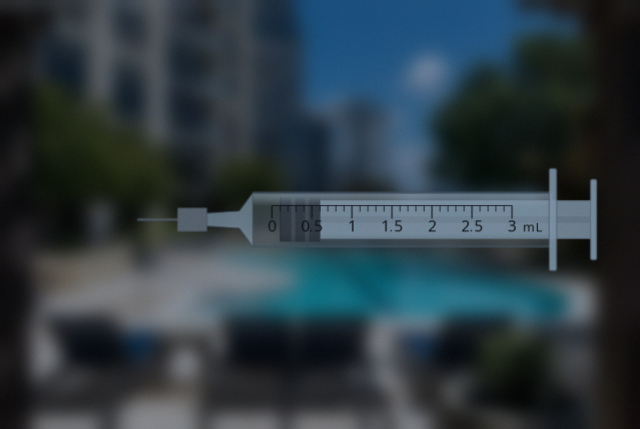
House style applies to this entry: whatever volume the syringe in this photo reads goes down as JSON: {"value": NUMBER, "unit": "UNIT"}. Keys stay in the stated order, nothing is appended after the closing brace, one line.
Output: {"value": 0.1, "unit": "mL"}
